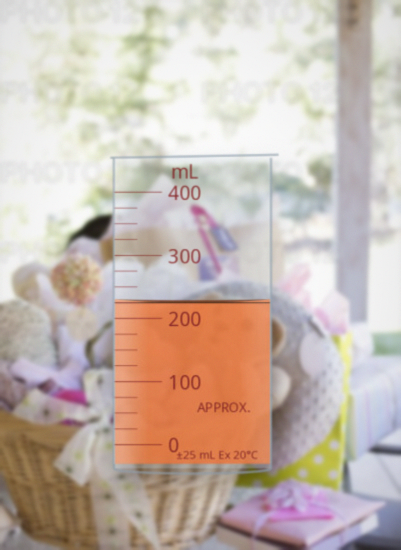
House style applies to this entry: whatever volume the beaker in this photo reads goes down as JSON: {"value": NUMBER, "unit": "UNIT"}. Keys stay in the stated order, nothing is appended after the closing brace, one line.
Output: {"value": 225, "unit": "mL"}
